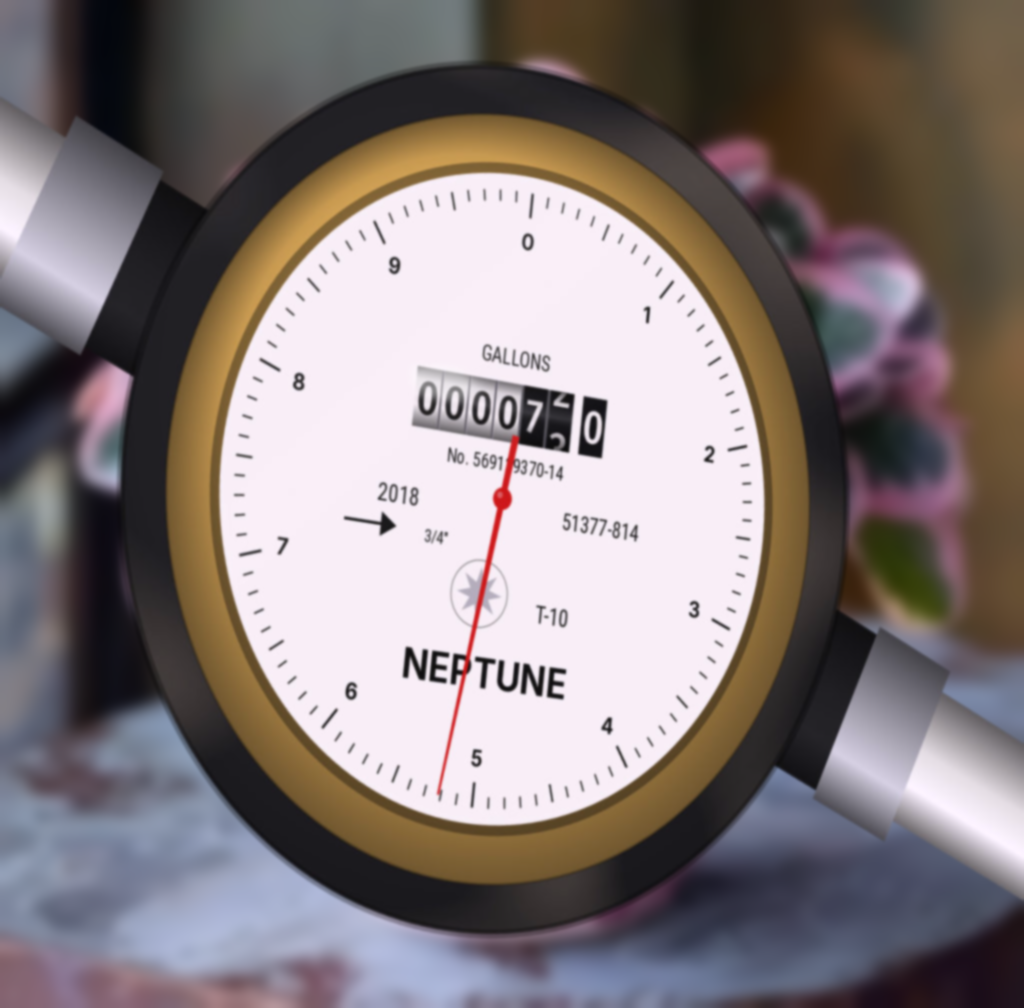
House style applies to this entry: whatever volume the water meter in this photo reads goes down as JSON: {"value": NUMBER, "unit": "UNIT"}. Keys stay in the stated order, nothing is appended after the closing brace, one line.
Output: {"value": 725.2, "unit": "gal"}
